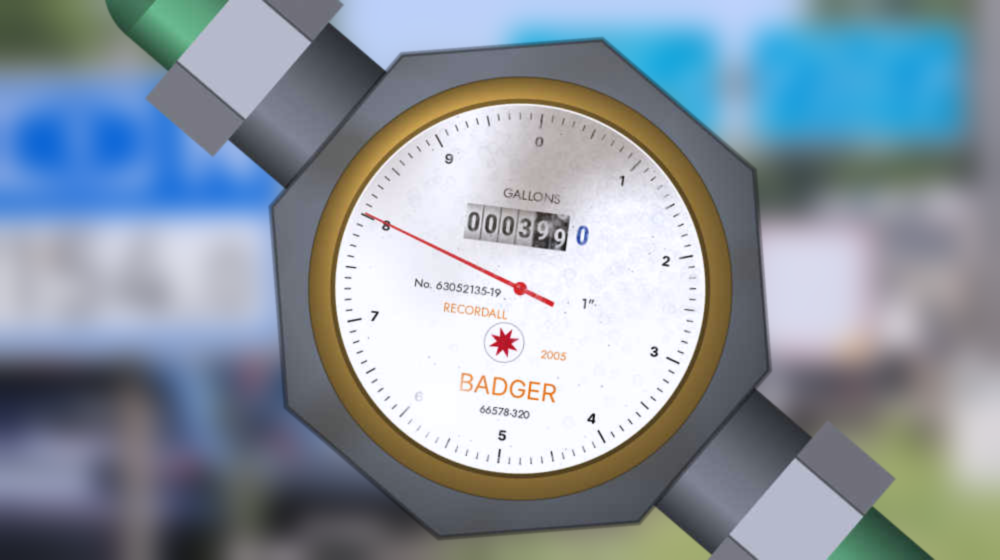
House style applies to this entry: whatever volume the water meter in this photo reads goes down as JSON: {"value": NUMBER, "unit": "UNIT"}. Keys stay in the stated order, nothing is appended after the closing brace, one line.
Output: {"value": 3988.0, "unit": "gal"}
